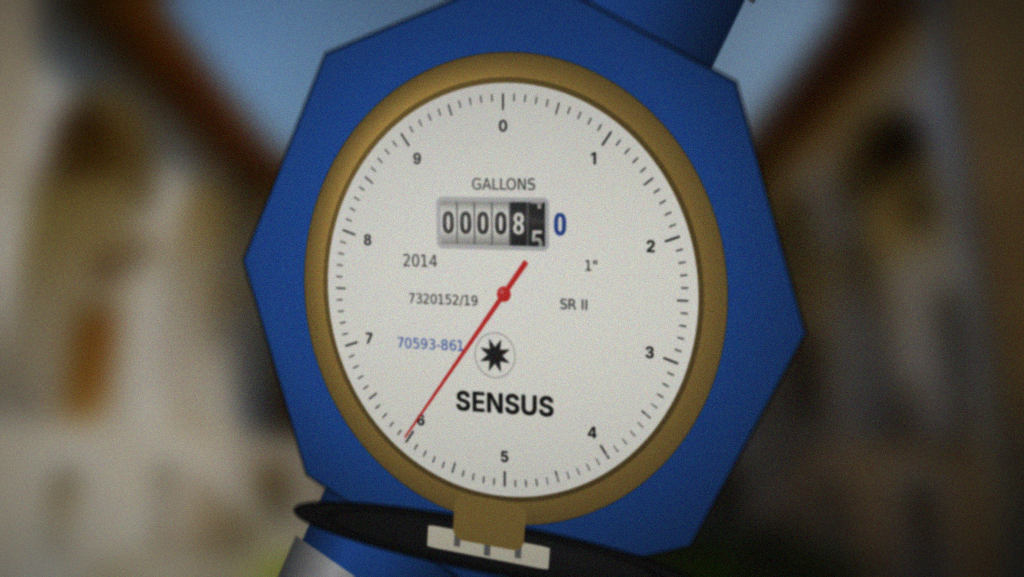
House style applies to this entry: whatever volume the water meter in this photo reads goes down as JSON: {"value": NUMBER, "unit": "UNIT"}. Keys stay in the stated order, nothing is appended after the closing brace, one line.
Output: {"value": 846.0, "unit": "gal"}
